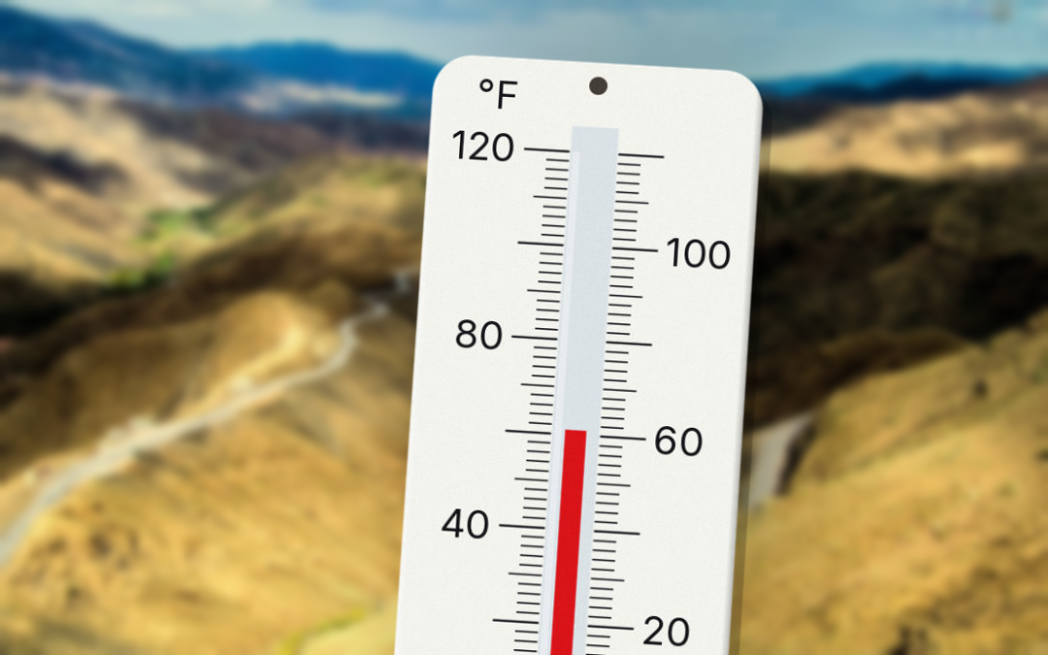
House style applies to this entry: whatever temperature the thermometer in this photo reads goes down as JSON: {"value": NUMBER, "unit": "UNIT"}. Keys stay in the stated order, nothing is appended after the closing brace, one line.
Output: {"value": 61, "unit": "°F"}
